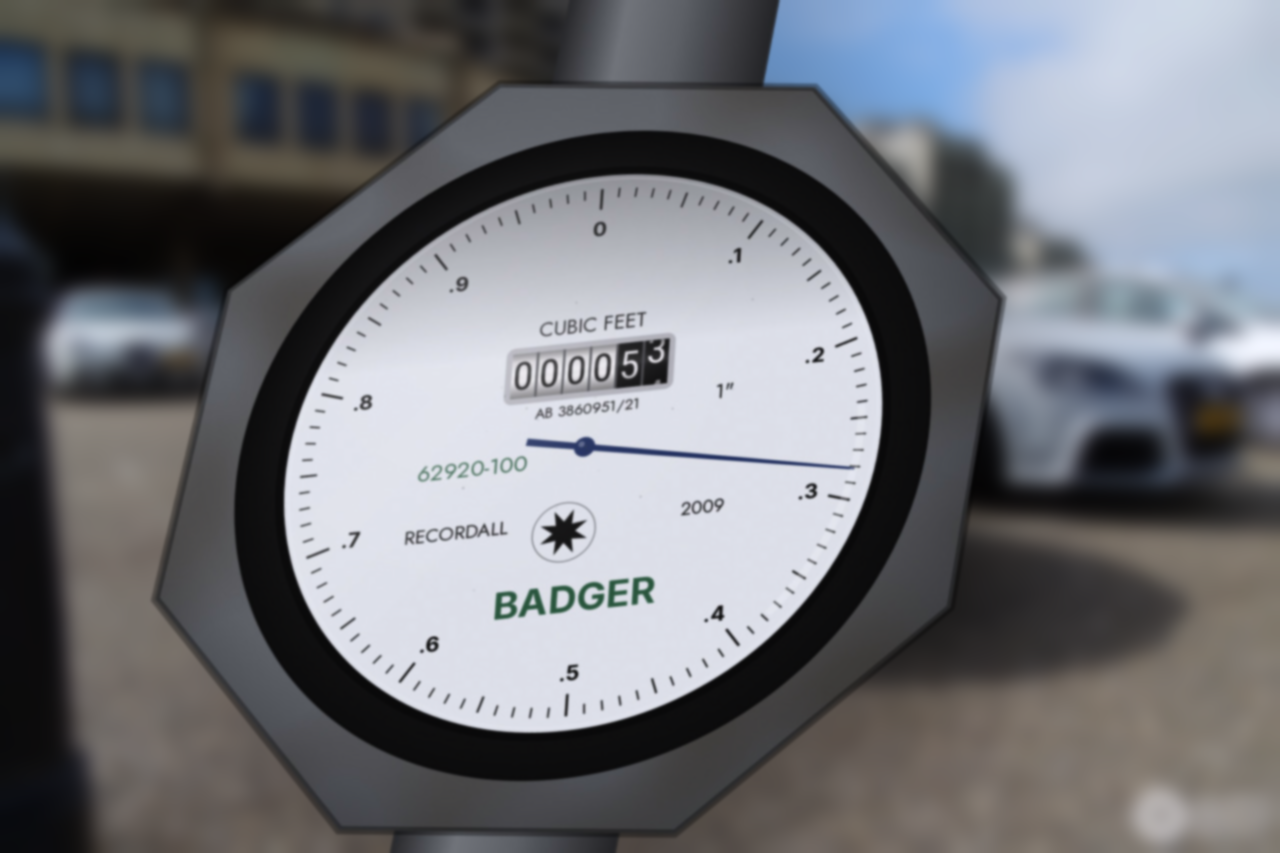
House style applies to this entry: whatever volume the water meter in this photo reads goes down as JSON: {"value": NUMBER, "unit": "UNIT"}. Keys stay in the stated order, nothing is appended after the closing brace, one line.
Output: {"value": 53.28, "unit": "ft³"}
